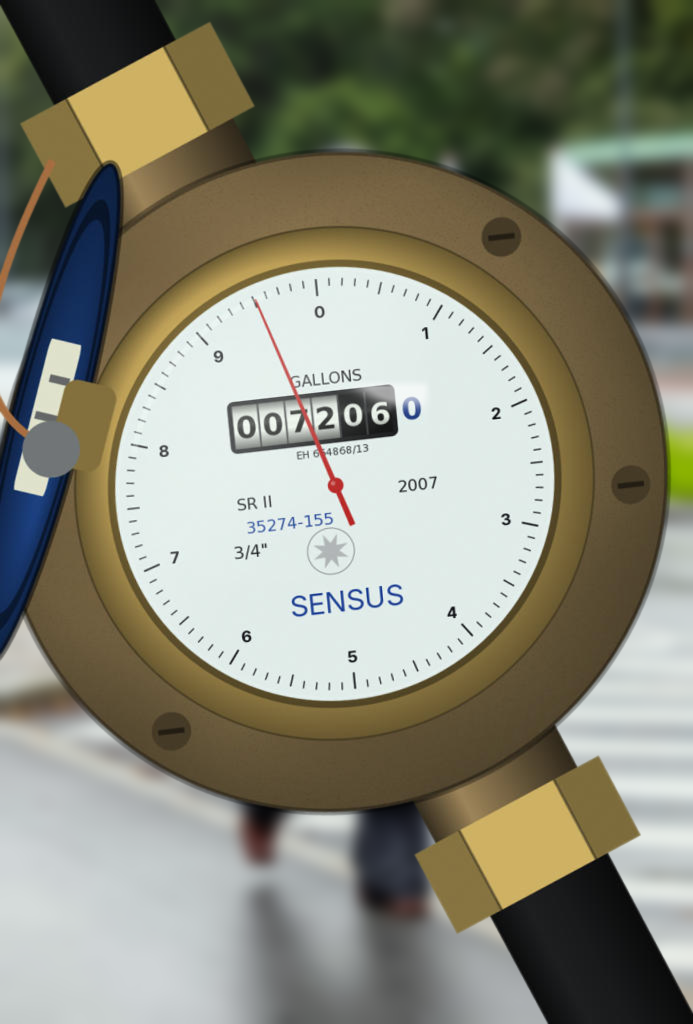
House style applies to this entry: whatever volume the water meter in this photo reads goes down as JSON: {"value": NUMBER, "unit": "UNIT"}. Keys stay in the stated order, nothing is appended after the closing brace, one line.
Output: {"value": 72059.5, "unit": "gal"}
